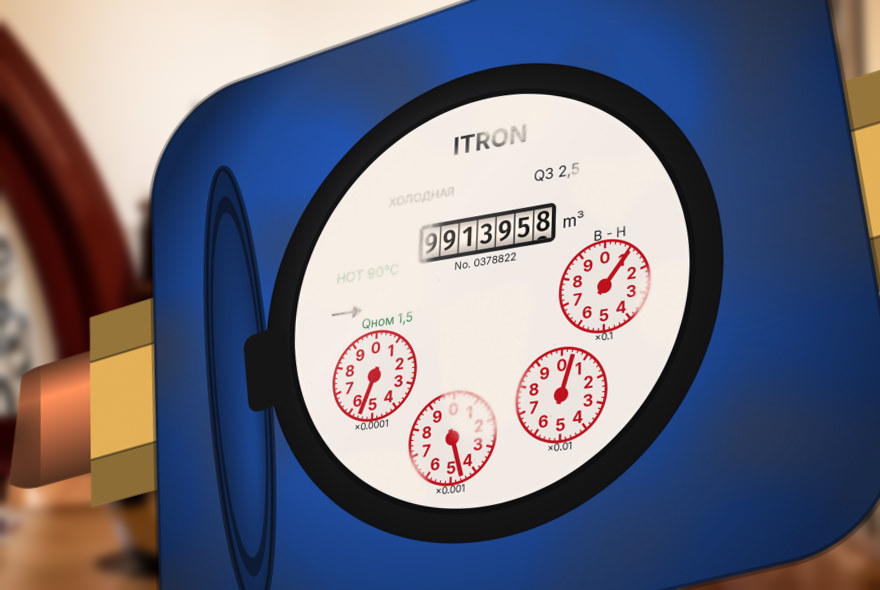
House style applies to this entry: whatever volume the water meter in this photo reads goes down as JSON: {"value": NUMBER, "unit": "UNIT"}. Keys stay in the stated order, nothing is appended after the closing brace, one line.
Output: {"value": 9913958.1045, "unit": "m³"}
